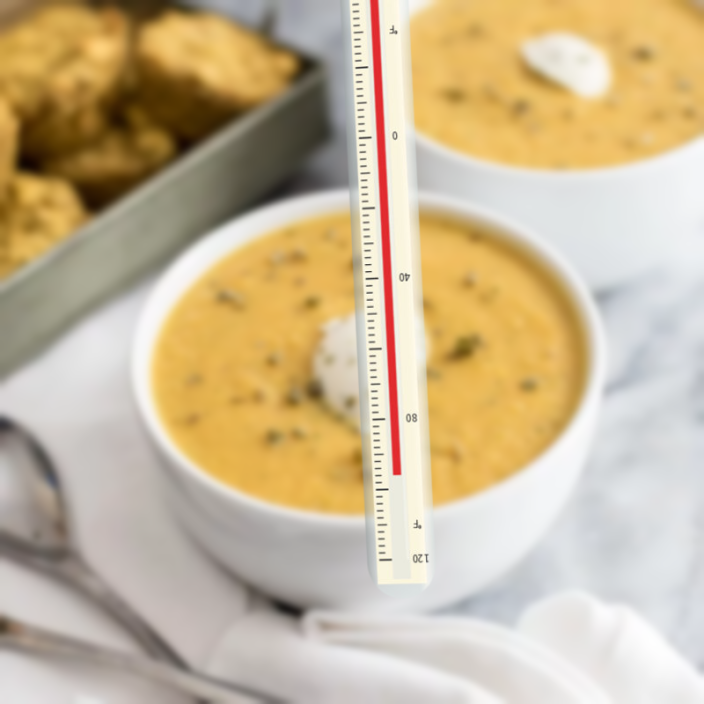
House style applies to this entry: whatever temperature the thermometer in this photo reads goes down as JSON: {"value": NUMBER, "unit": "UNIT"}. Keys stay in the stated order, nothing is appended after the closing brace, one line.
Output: {"value": 96, "unit": "°F"}
